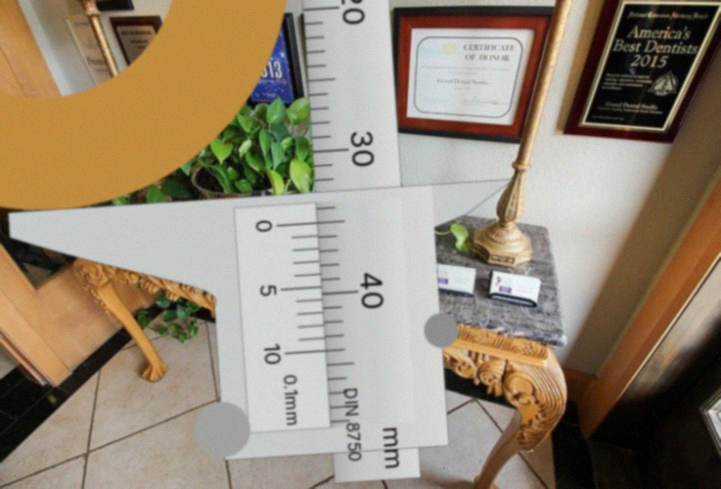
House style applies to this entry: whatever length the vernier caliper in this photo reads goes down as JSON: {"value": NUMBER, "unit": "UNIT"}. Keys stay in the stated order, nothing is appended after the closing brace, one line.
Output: {"value": 35.0, "unit": "mm"}
